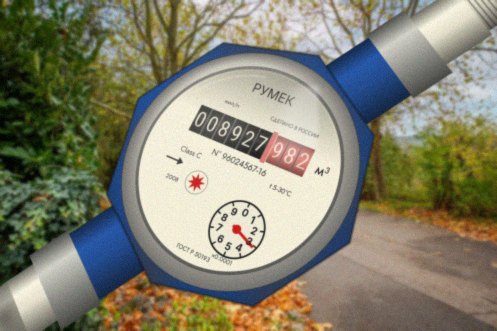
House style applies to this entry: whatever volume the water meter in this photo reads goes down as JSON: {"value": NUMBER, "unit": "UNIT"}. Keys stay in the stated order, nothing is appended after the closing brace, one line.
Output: {"value": 8927.9823, "unit": "m³"}
